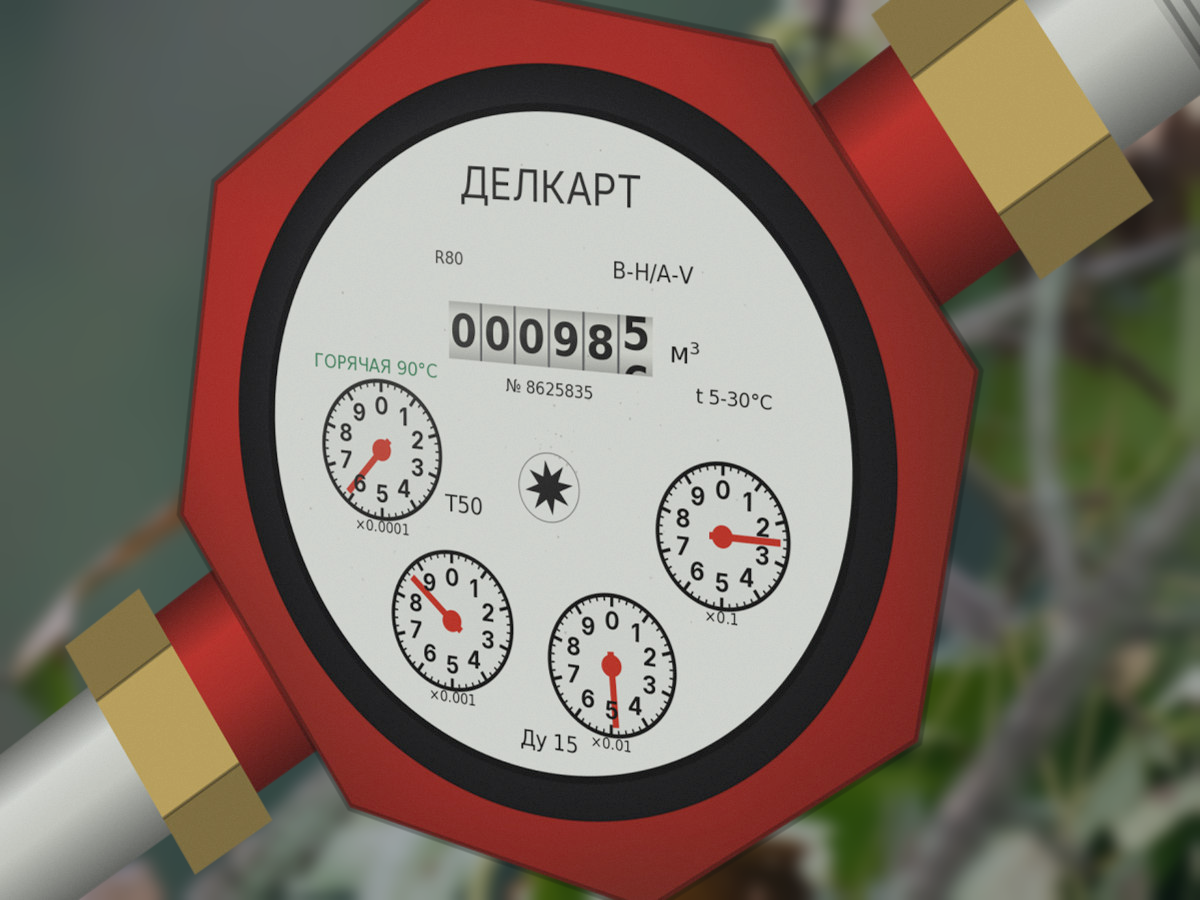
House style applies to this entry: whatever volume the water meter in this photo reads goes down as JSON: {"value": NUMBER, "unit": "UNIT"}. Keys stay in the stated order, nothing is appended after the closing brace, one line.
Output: {"value": 985.2486, "unit": "m³"}
